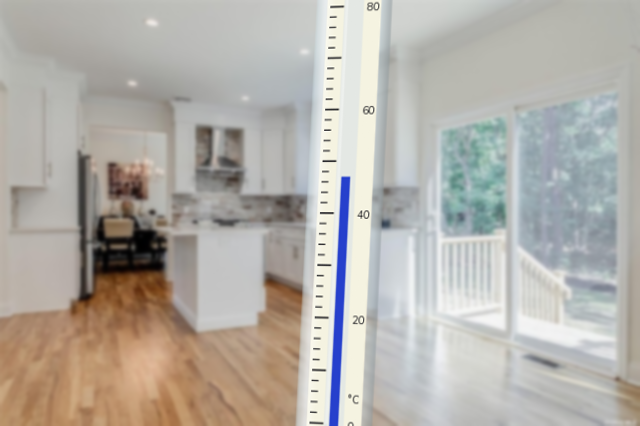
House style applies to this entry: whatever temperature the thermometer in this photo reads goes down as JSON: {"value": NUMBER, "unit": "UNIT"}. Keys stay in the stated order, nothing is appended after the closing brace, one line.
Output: {"value": 47, "unit": "°C"}
